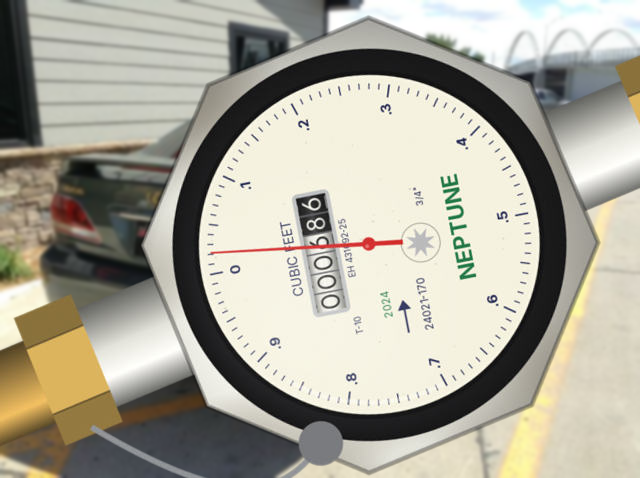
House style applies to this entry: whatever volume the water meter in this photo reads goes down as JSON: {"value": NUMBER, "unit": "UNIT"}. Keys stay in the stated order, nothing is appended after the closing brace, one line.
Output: {"value": 686.02, "unit": "ft³"}
